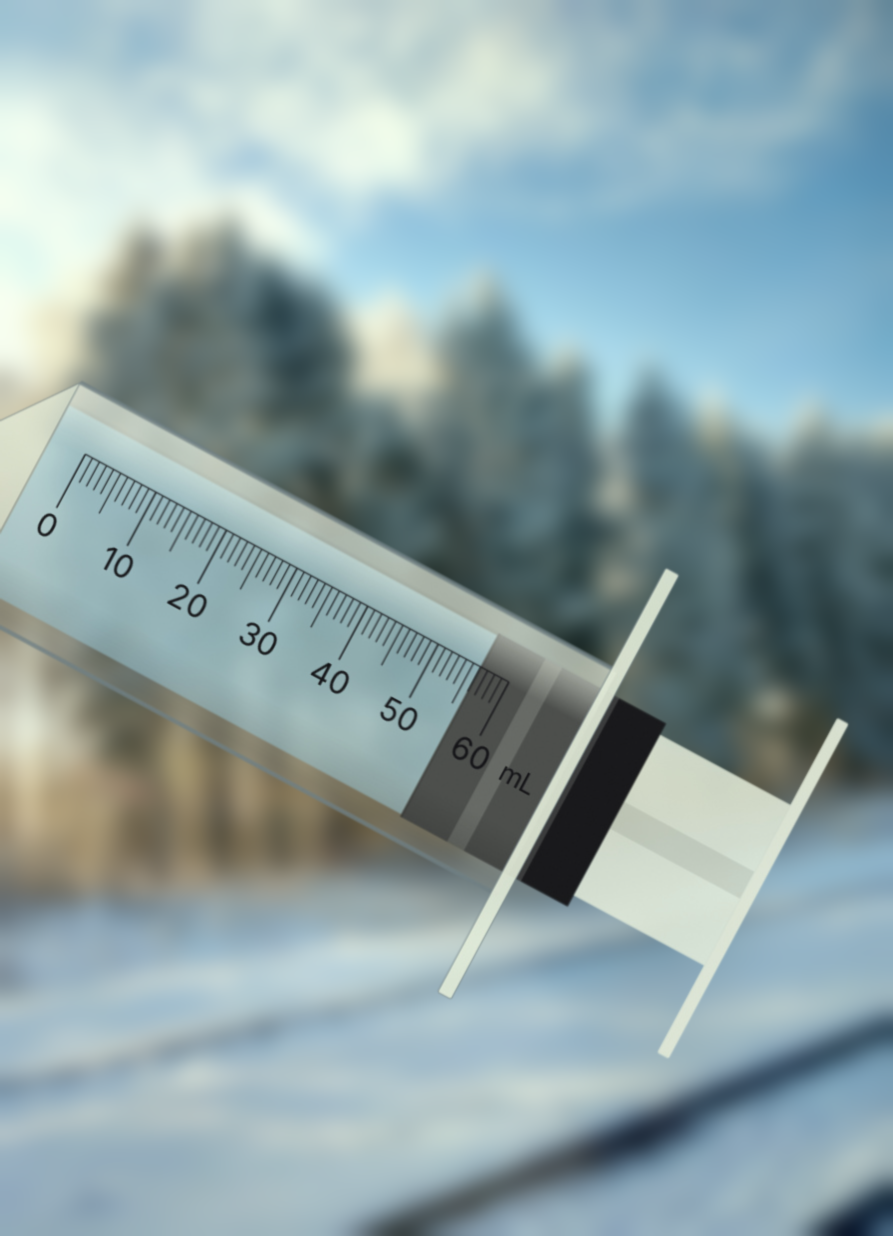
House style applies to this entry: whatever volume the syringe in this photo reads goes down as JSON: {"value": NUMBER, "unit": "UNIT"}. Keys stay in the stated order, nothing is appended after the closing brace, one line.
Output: {"value": 56, "unit": "mL"}
